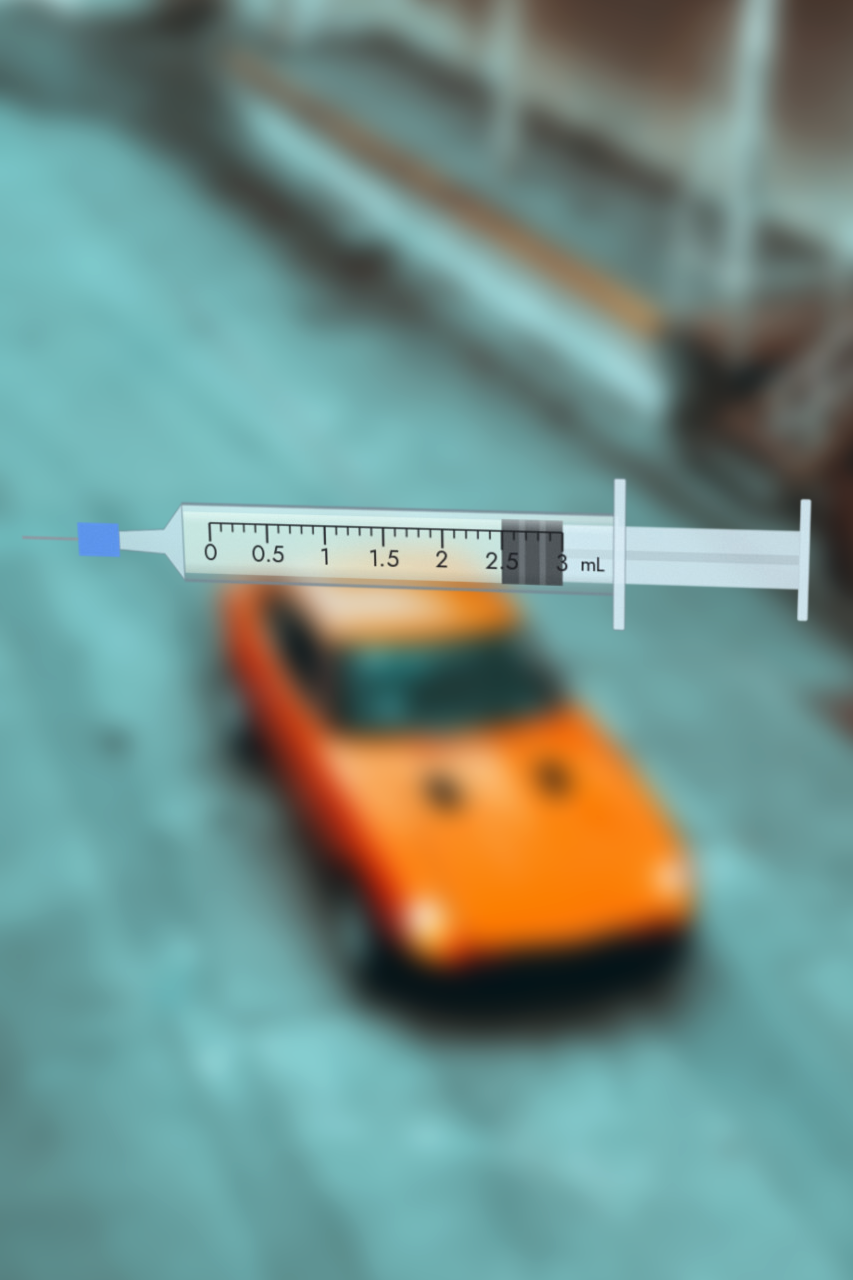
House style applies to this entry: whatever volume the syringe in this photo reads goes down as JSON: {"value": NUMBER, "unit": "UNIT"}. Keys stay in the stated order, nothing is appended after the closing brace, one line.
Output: {"value": 2.5, "unit": "mL"}
